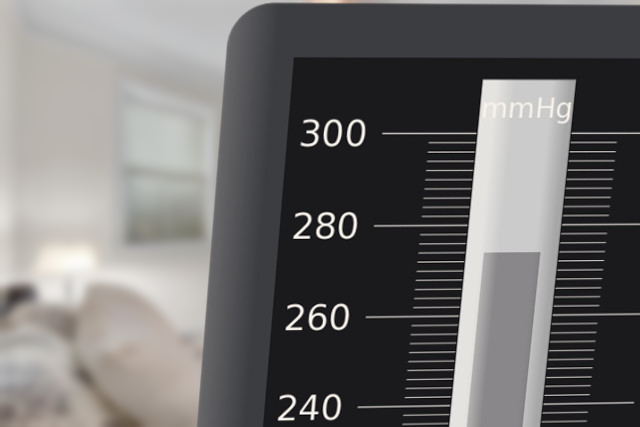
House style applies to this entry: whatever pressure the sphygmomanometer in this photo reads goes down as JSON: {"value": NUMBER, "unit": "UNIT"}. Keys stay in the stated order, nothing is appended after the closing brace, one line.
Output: {"value": 274, "unit": "mmHg"}
